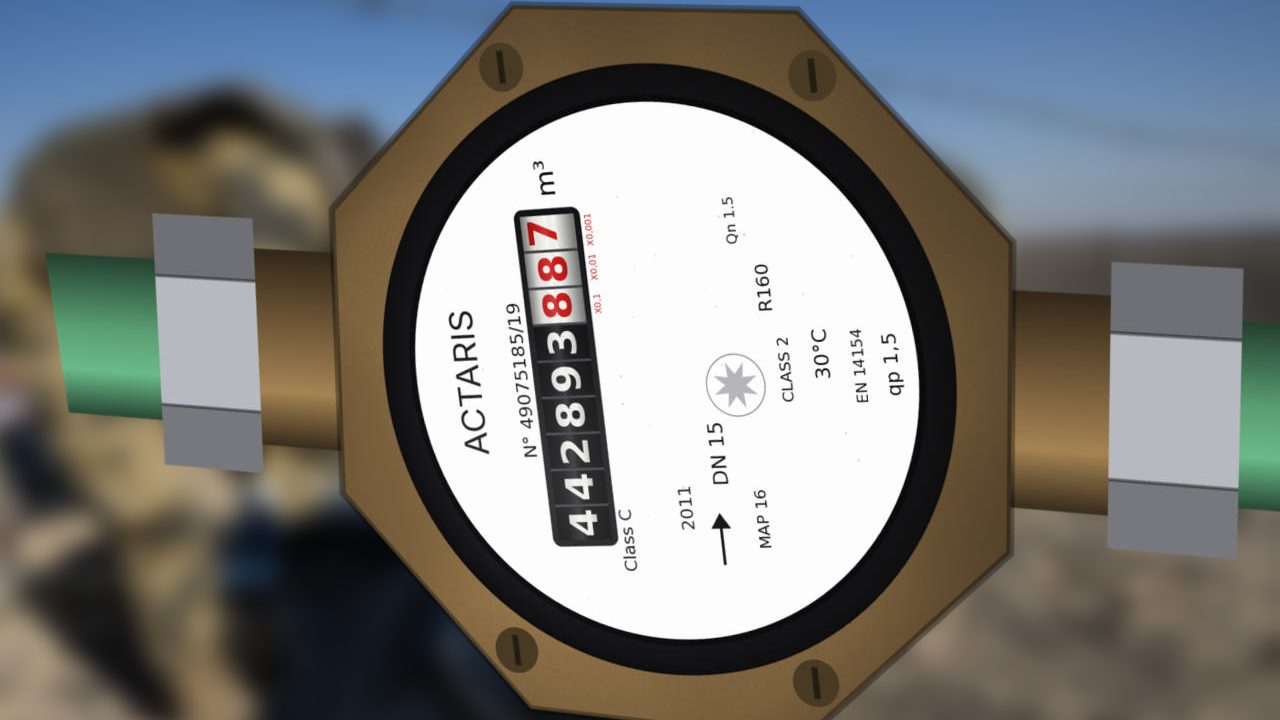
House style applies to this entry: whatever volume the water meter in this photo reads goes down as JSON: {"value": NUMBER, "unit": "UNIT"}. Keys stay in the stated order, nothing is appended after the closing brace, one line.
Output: {"value": 442893.887, "unit": "m³"}
